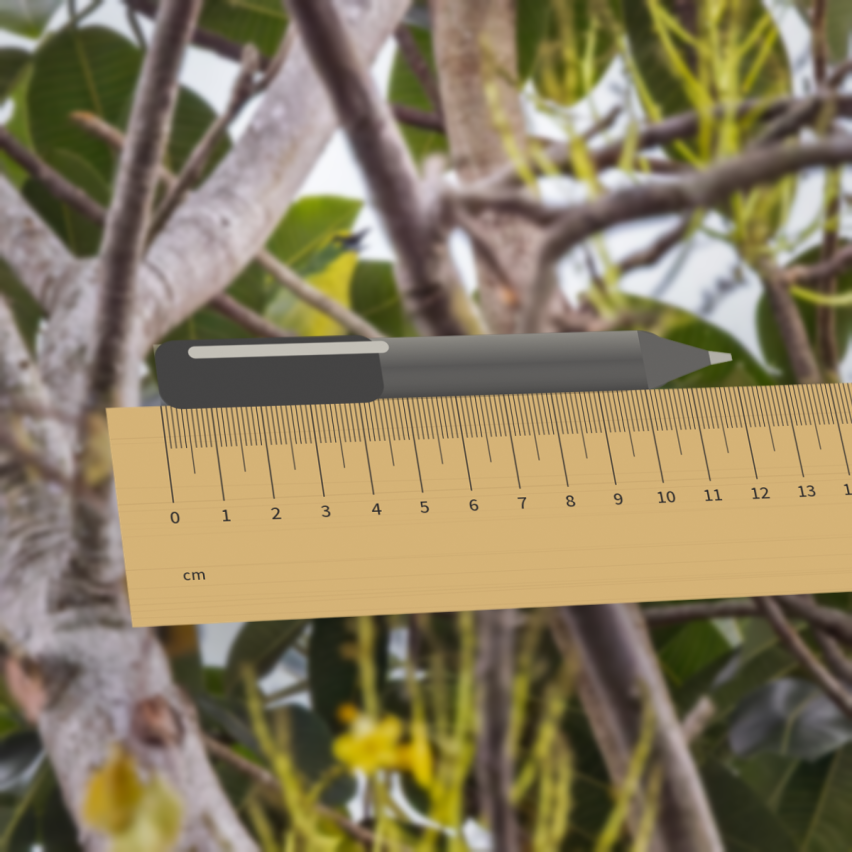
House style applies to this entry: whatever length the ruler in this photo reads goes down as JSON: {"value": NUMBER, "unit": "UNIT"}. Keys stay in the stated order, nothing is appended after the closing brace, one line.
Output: {"value": 12, "unit": "cm"}
